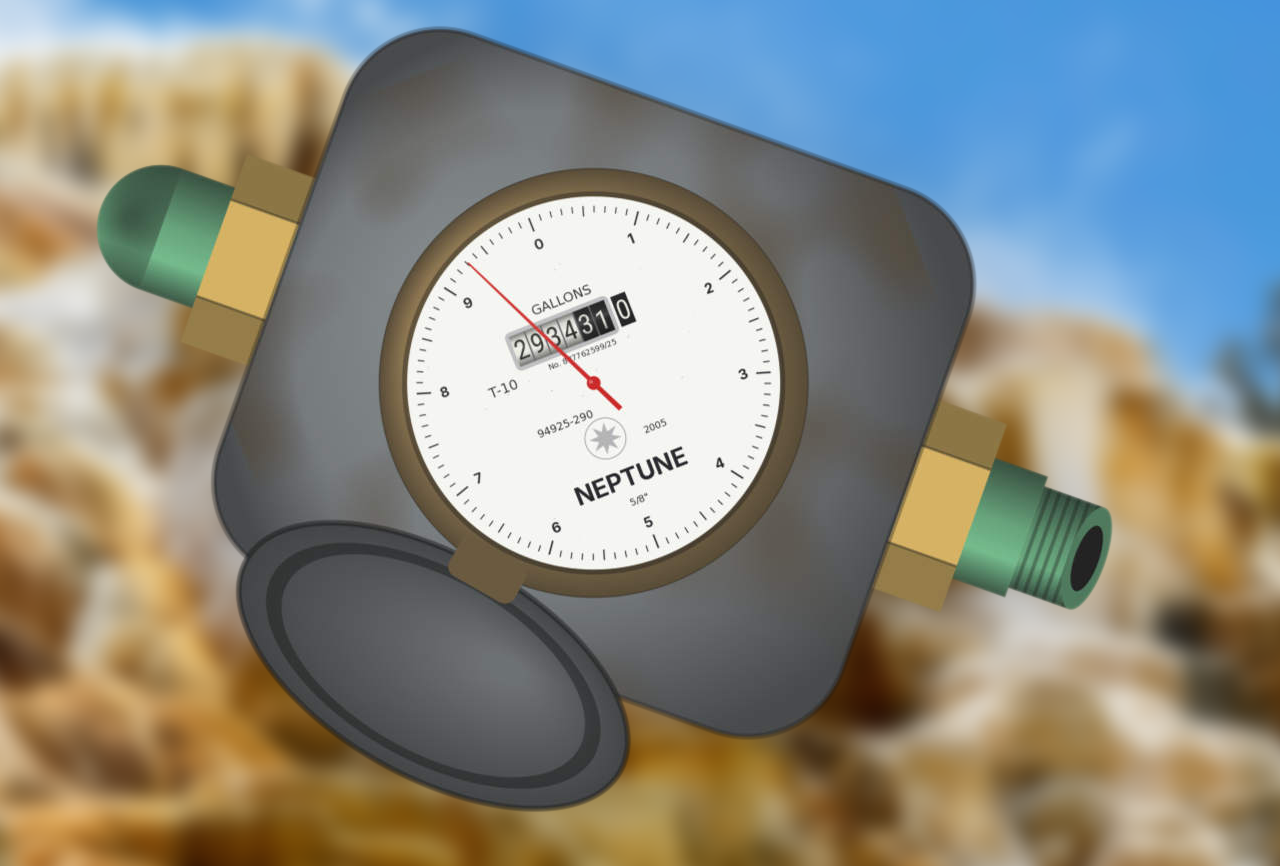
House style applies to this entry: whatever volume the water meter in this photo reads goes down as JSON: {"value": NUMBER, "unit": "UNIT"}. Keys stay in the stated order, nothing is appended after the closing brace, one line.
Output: {"value": 2934309.3, "unit": "gal"}
